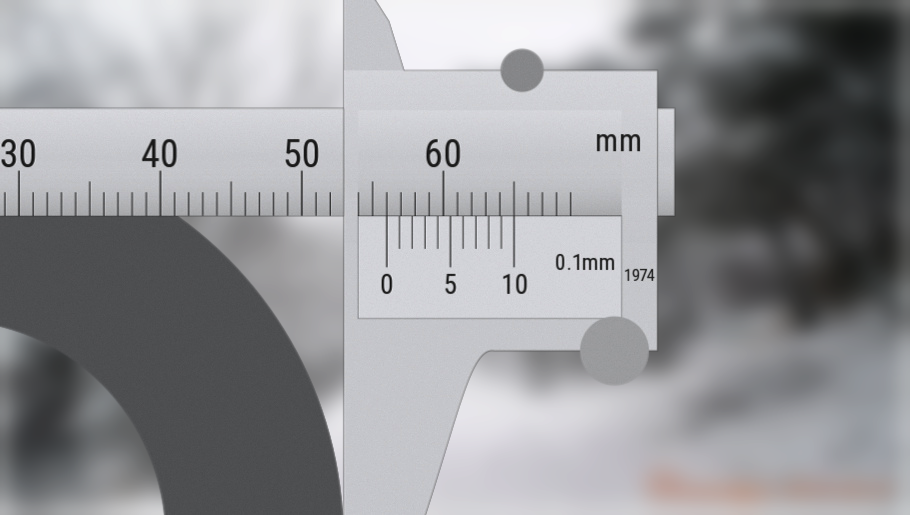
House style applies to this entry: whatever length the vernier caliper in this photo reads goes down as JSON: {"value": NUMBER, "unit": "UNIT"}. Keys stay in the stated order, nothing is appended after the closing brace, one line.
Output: {"value": 56.0, "unit": "mm"}
